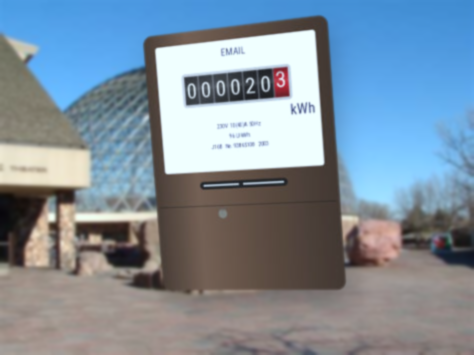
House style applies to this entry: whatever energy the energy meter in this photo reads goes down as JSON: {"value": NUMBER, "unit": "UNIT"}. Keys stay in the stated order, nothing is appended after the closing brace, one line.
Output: {"value": 20.3, "unit": "kWh"}
